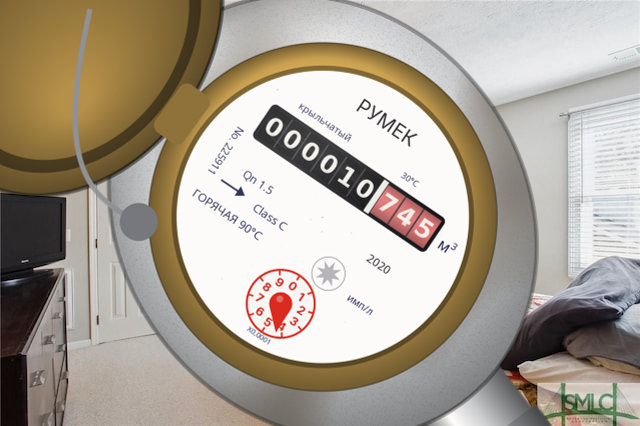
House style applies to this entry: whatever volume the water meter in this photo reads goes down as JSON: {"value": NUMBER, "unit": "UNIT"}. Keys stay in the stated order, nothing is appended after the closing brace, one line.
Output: {"value": 10.7454, "unit": "m³"}
